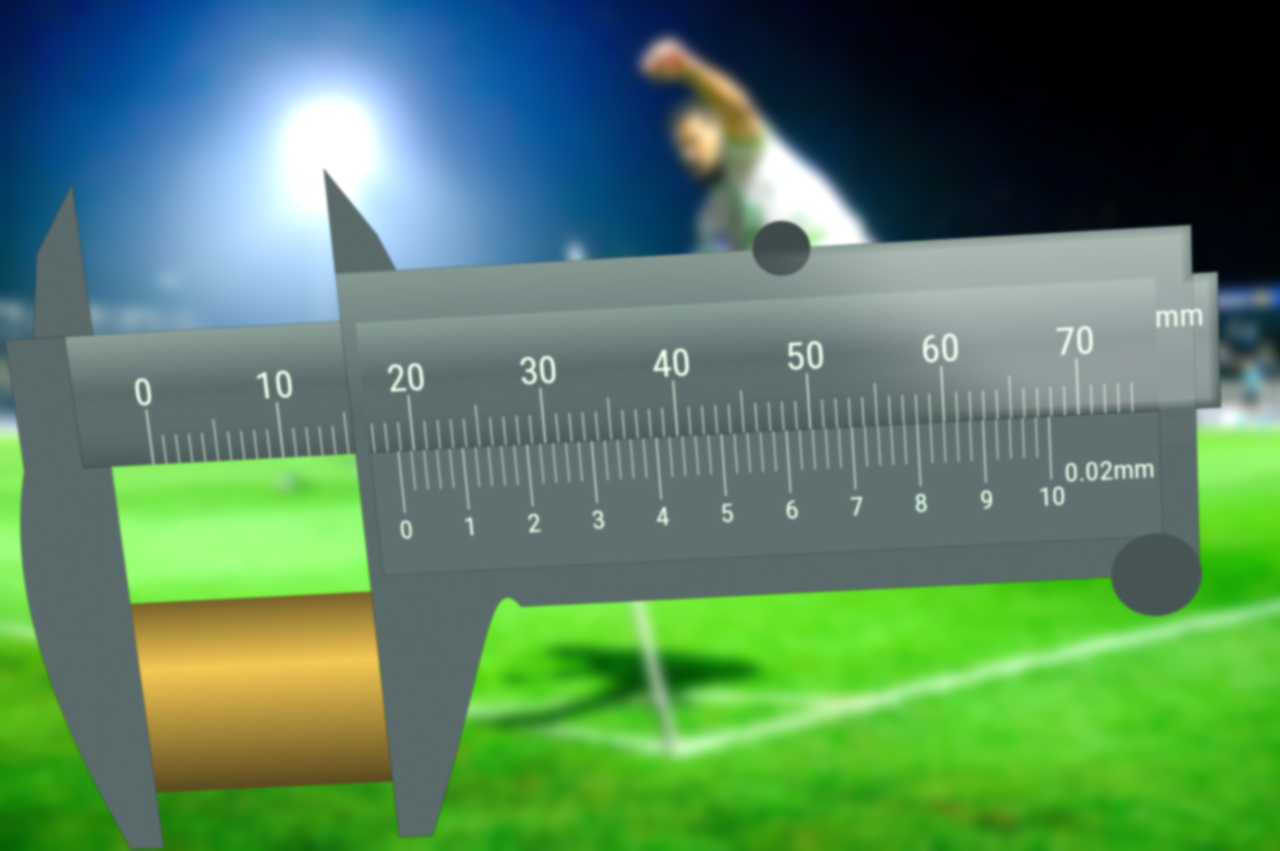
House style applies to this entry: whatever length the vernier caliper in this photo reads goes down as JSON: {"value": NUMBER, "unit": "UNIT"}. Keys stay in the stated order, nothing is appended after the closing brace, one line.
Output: {"value": 18.8, "unit": "mm"}
